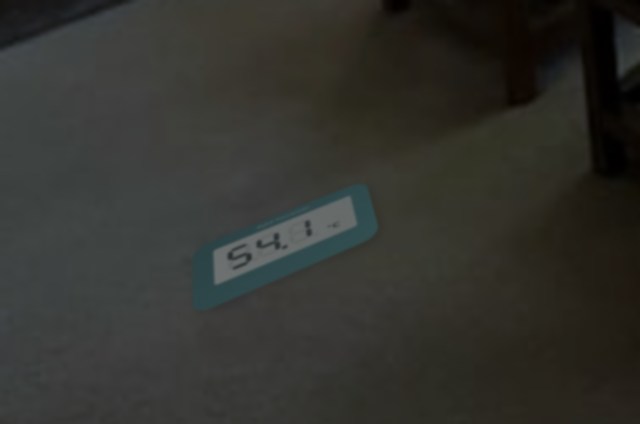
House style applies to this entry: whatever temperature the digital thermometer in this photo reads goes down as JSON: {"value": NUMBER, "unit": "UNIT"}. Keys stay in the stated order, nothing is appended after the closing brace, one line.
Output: {"value": 54.1, "unit": "°C"}
